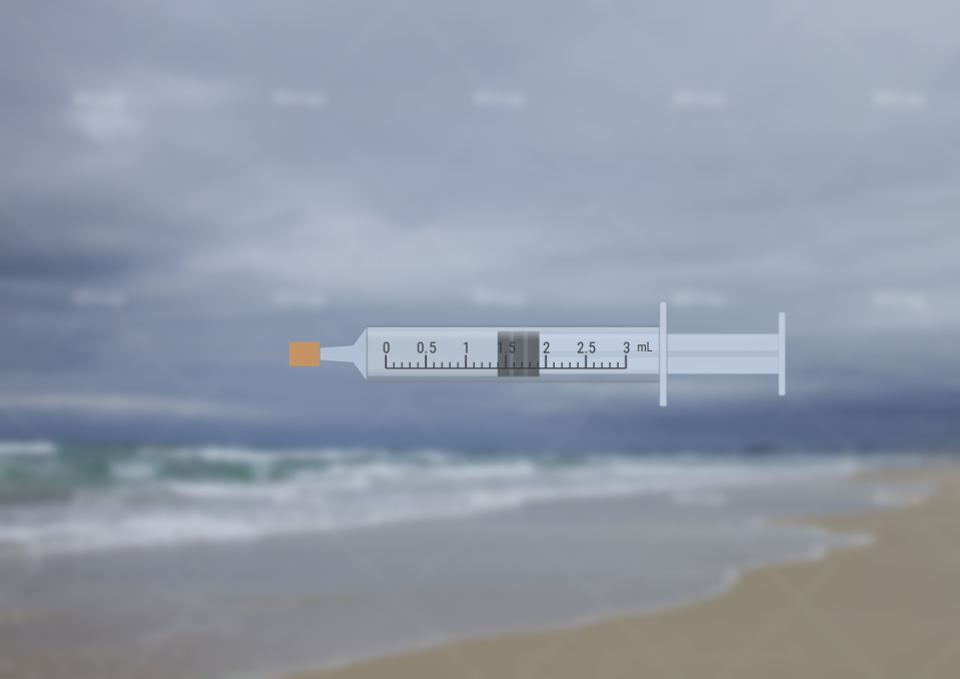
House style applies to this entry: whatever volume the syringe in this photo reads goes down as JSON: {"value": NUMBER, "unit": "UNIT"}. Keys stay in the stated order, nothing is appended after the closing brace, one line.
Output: {"value": 1.4, "unit": "mL"}
